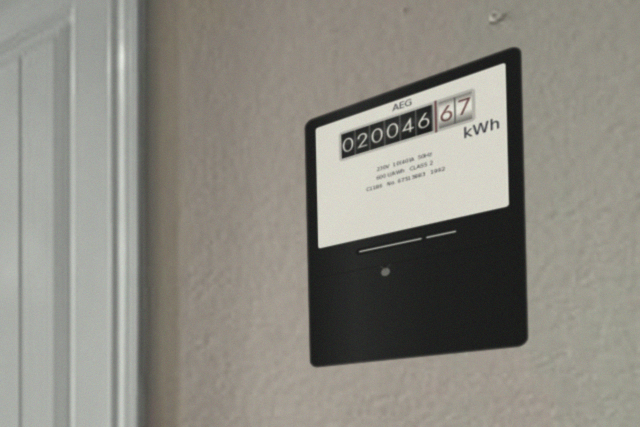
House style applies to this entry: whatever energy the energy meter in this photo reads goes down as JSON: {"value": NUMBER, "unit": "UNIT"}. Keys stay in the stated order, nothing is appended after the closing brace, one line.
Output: {"value": 20046.67, "unit": "kWh"}
